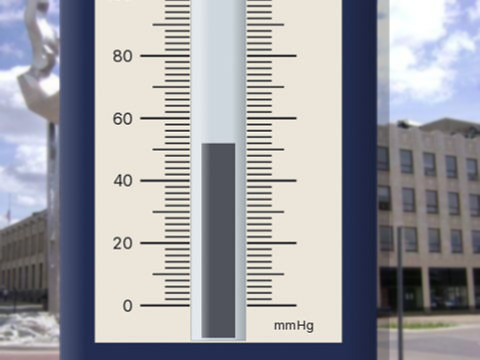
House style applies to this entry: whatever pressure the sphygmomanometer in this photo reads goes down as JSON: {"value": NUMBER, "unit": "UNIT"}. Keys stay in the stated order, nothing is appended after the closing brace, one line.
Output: {"value": 52, "unit": "mmHg"}
